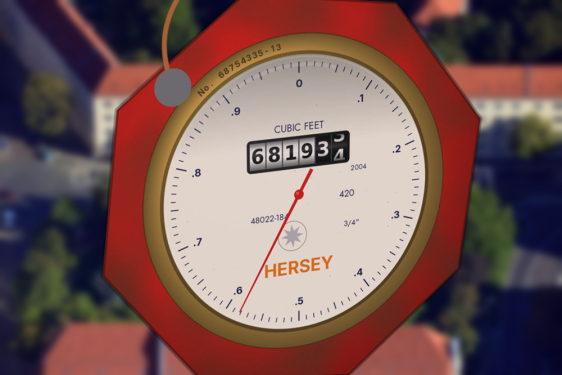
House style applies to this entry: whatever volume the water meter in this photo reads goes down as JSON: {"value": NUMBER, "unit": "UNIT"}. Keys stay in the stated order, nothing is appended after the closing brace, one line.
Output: {"value": 681933.58, "unit": "ft³"}
